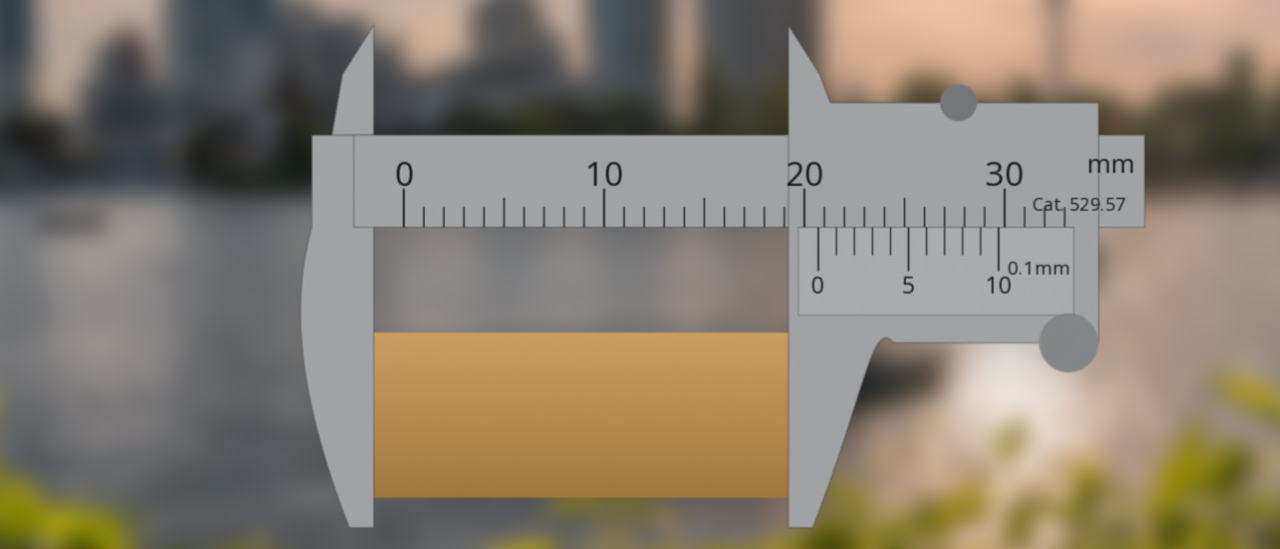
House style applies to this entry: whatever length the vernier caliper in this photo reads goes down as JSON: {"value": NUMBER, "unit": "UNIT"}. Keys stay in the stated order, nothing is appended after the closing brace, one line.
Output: {"value": 20.7, "unit": "mm"}
